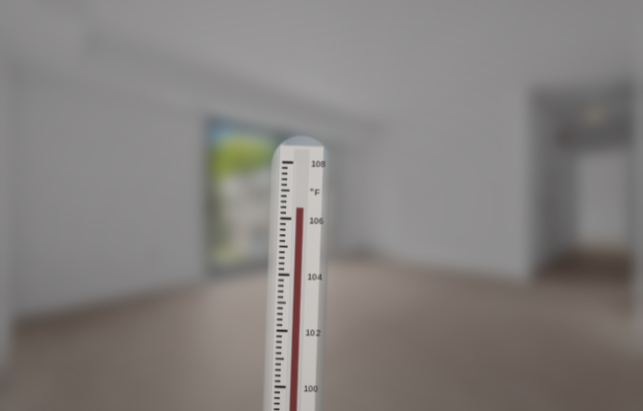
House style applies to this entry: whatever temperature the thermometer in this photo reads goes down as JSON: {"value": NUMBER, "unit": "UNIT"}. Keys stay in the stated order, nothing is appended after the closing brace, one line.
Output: {"value": 106.4, "unit": "°F"}
